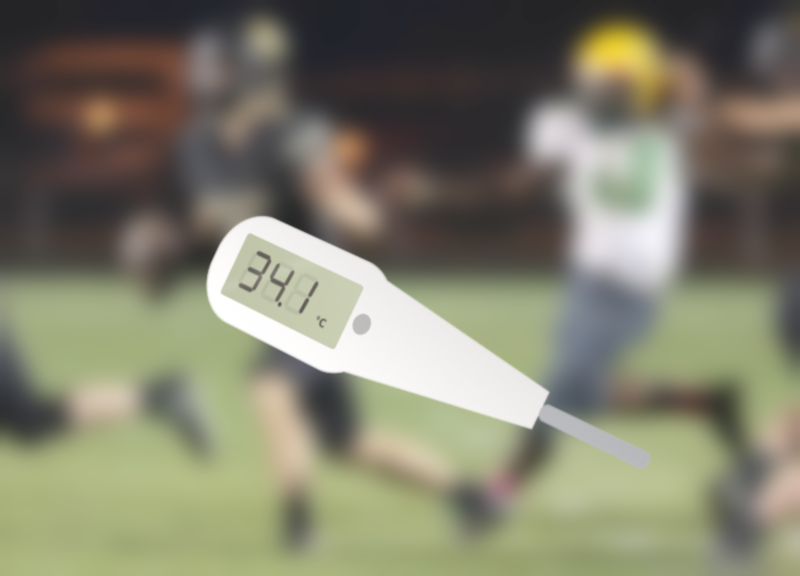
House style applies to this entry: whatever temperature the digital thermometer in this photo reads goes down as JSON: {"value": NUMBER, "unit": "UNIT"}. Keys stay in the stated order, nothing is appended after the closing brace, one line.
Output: {"value": 34.1, "unit": "°C"}
